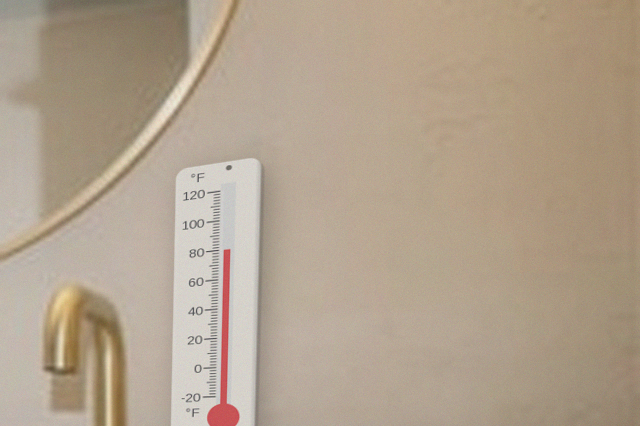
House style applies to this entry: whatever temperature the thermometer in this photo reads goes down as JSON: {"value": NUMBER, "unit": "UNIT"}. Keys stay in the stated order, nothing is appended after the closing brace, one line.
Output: {"value": 80, "unit": "°F"}
